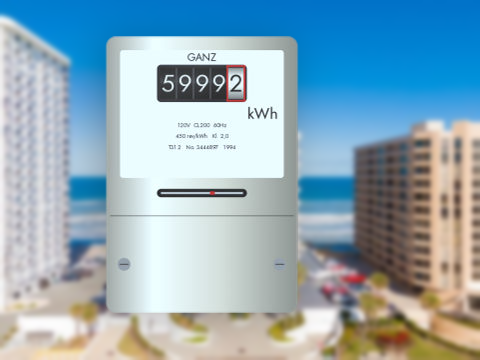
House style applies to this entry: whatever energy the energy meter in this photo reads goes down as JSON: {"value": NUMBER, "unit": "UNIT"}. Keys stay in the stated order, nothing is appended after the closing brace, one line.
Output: {"value": 5999.2, "unit": "kWh"}
